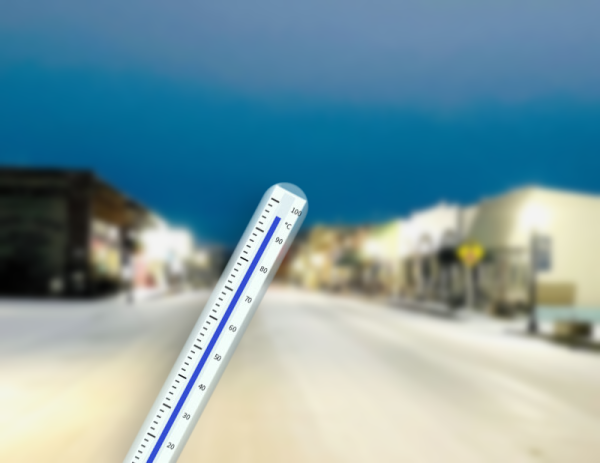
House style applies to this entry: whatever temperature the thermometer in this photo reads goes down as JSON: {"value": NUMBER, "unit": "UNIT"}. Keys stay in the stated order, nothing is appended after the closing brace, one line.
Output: {"value": 96, "unit": "°C"}
